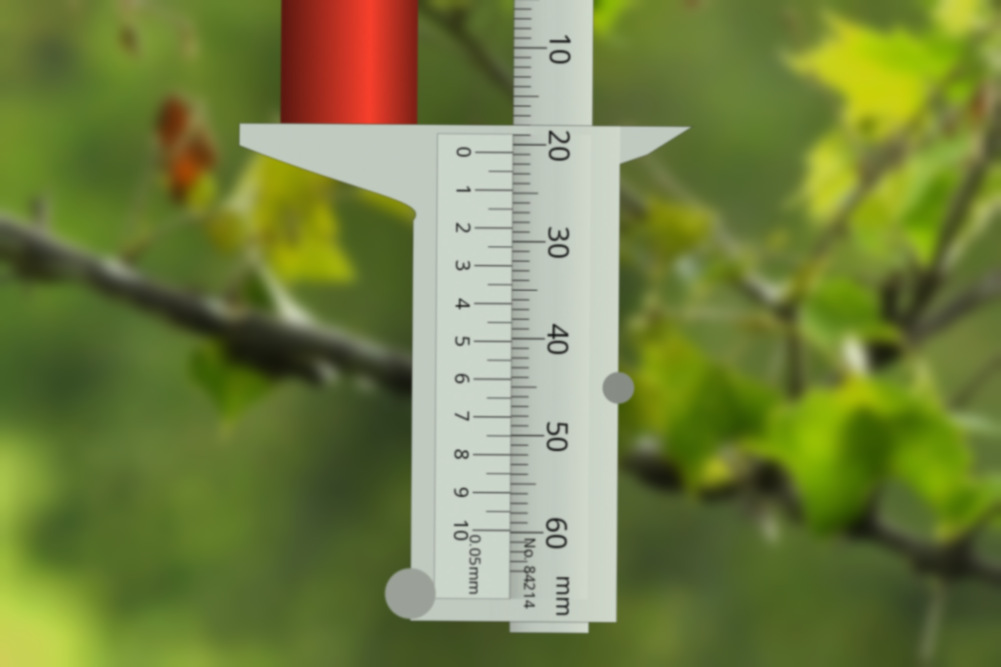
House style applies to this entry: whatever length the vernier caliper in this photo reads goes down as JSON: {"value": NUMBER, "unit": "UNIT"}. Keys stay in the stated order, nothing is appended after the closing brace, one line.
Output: {"value": 20.8, "unit": "mm"}
